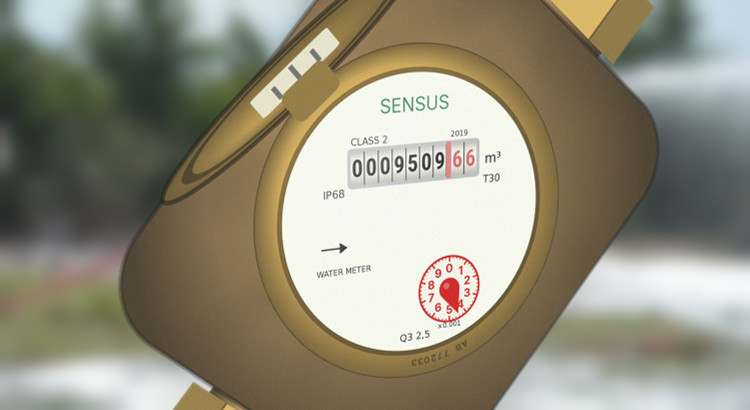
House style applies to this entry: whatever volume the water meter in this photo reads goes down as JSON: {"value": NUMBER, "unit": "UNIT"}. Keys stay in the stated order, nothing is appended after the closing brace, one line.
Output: {"value": 9509.664, "unit": "m³"}
